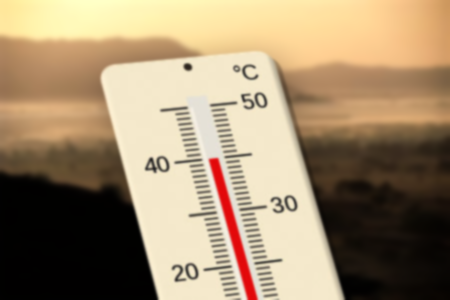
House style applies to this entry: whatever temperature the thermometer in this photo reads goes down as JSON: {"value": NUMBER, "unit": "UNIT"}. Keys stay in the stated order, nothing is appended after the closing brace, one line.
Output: {"value": 40, "unit": "°C"}
